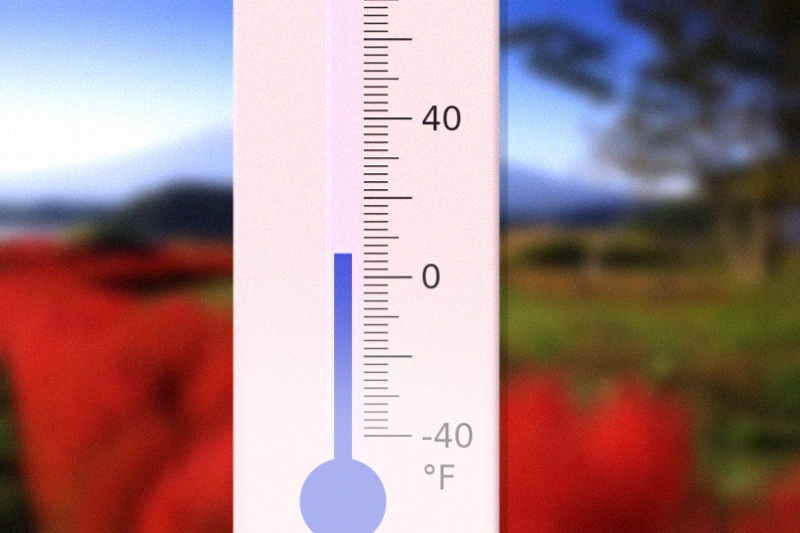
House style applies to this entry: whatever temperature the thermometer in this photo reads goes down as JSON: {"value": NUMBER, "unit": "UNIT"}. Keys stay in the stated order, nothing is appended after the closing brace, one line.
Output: {"value": 6, "unit": "°F"}
